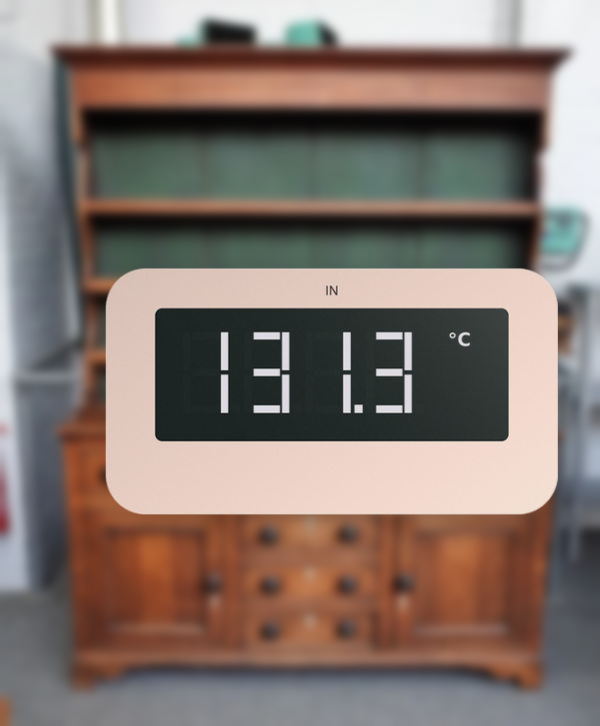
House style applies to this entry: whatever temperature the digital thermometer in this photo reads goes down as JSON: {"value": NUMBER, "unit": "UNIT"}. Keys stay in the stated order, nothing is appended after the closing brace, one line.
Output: {"value": 131.3, "unit": "°C"}
